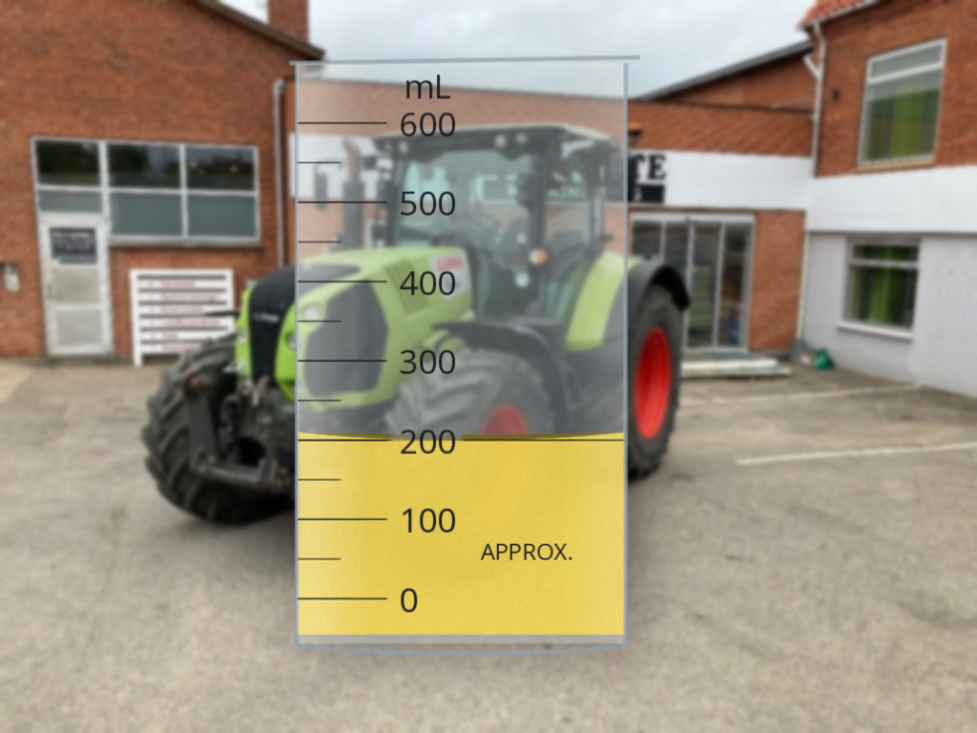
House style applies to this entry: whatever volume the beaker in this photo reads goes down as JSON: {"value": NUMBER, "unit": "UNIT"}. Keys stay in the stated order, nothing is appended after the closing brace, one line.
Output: {"value": 200, "unit": "mL"}
